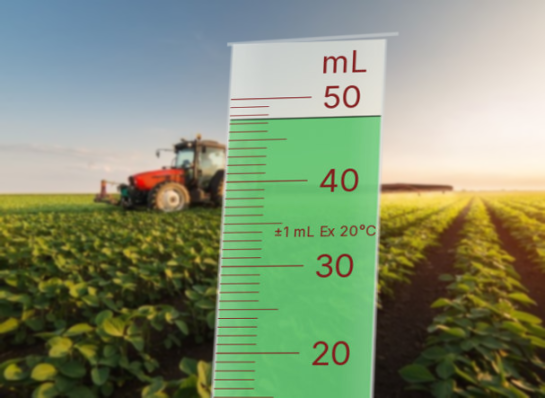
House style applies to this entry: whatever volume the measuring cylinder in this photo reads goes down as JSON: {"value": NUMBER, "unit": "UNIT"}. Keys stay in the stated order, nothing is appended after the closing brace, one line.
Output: {"value": 47.5, "unit": "mL"}
